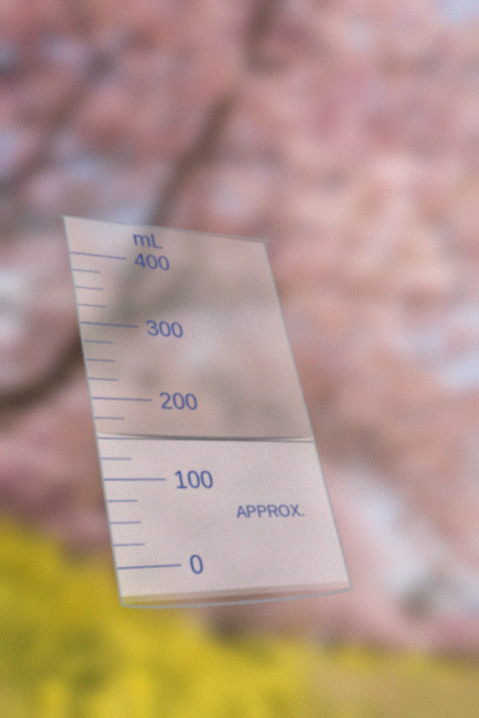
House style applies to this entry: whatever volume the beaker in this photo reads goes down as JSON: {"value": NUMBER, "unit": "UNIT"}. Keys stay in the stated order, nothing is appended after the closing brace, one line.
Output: {"value": 150, "unit": "mL"}
